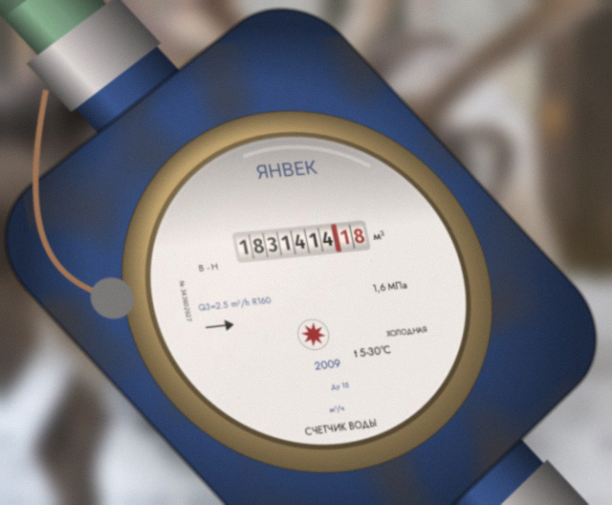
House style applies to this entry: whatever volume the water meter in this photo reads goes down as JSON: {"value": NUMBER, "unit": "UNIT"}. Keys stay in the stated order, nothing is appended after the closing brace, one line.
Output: {"value": 1831414.18, "unit": "m³"}
